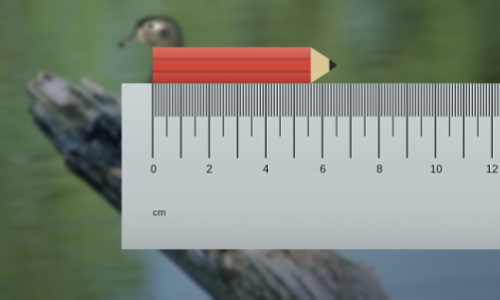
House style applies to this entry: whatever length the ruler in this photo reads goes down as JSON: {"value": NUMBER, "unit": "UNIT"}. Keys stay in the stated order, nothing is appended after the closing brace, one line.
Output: {"value": 6.5, "unit": "cm"}
